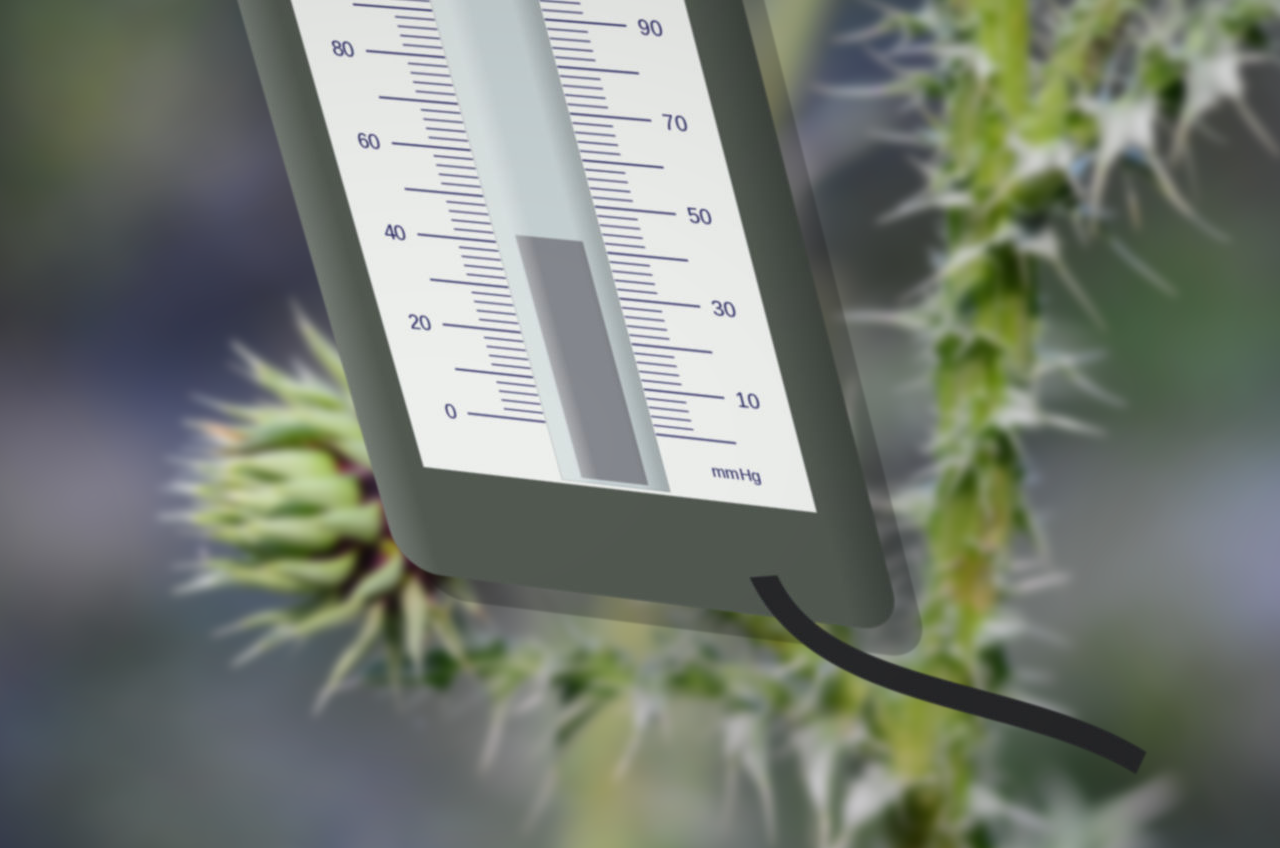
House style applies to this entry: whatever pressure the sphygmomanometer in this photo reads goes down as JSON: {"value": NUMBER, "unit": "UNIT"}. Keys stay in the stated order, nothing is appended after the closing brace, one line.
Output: {"value": 42, "unit": "mmHg"}
